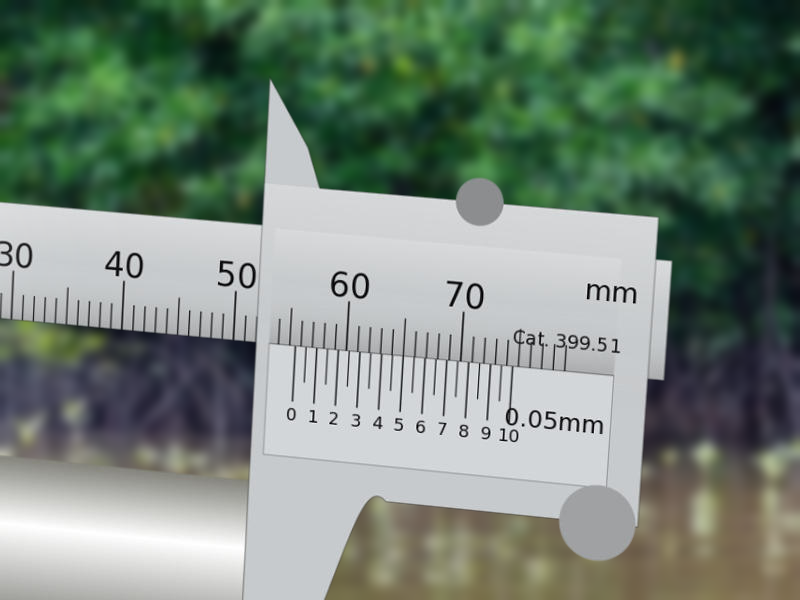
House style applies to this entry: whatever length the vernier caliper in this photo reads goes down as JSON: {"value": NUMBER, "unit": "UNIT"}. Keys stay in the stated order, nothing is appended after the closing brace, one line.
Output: {"value": 55.5, "unit": "mm"}
